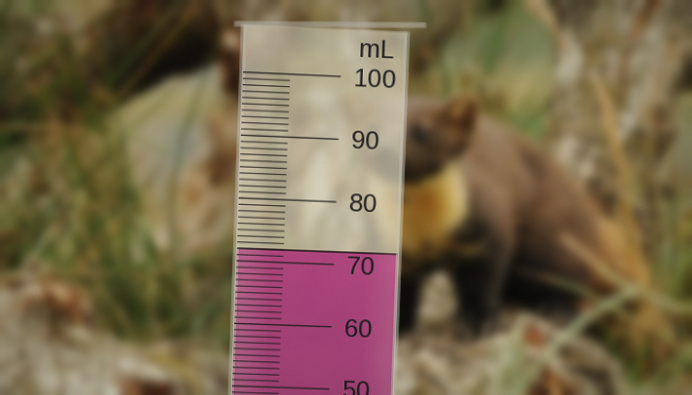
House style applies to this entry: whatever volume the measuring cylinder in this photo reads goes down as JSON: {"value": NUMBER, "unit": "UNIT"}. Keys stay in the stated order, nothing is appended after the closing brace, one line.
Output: {"value": 72, "unit": "mL"}
